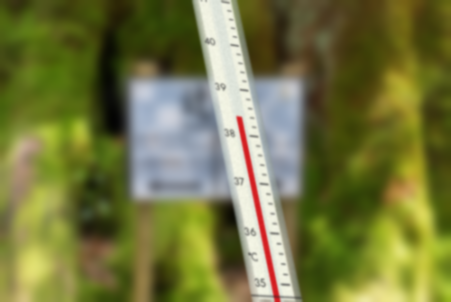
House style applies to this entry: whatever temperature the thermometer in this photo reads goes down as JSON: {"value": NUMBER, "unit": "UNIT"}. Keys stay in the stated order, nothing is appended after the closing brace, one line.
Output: {"value": 38.4, "unit": "°C"}
